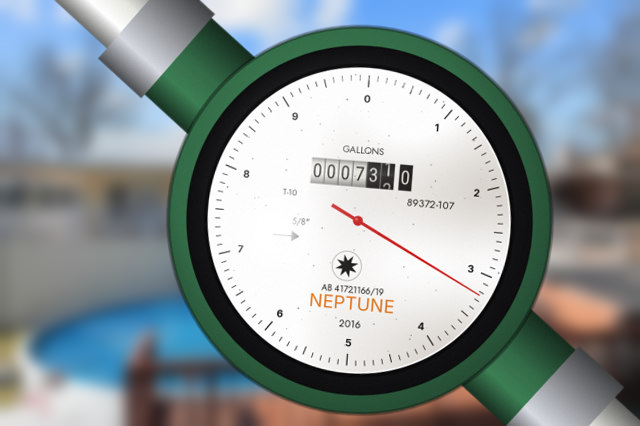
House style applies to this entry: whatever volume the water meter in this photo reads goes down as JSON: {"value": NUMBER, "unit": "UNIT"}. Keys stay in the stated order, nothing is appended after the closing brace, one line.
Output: {"value": 7313.2, "unit": "gal"}
